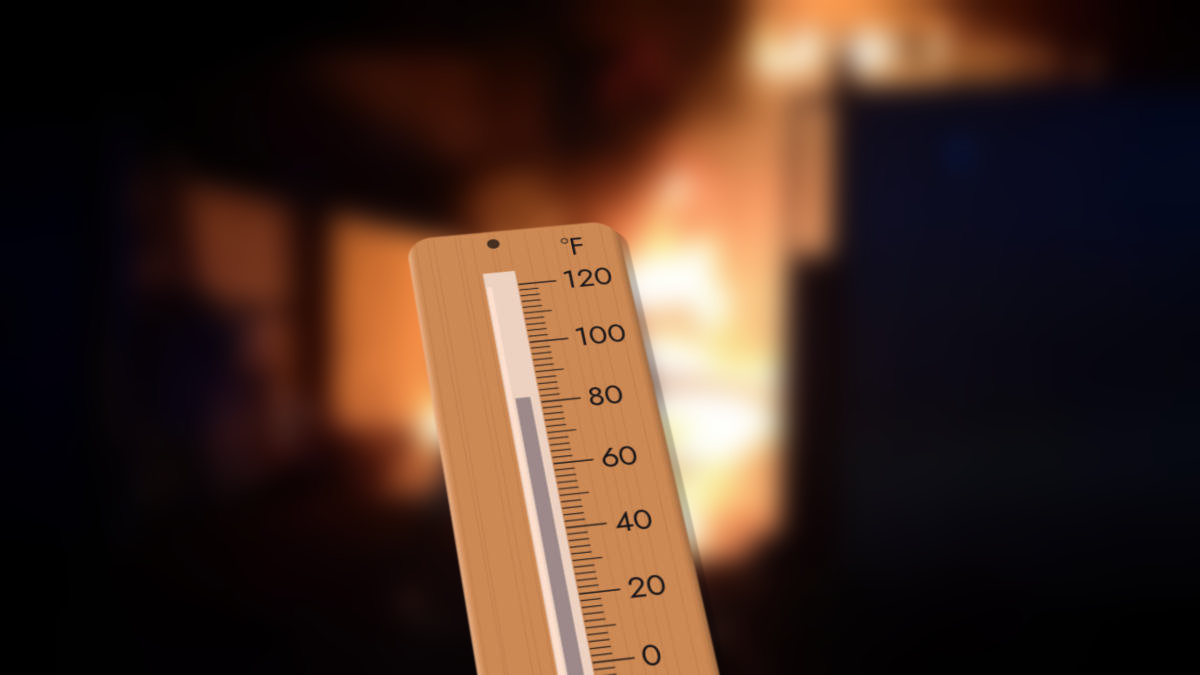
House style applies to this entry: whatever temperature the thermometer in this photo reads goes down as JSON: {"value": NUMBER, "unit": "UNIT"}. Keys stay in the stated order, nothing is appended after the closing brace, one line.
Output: {"value": 82, "unit": "°F"}
